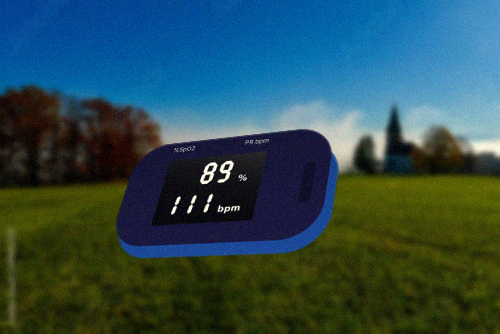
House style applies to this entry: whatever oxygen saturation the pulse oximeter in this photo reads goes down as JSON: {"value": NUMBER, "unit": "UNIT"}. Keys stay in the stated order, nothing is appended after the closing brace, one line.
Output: {"value": 89, "unit": "%"}
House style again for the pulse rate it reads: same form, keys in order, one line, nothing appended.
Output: {"value": 111, "unit": "bpm"}
